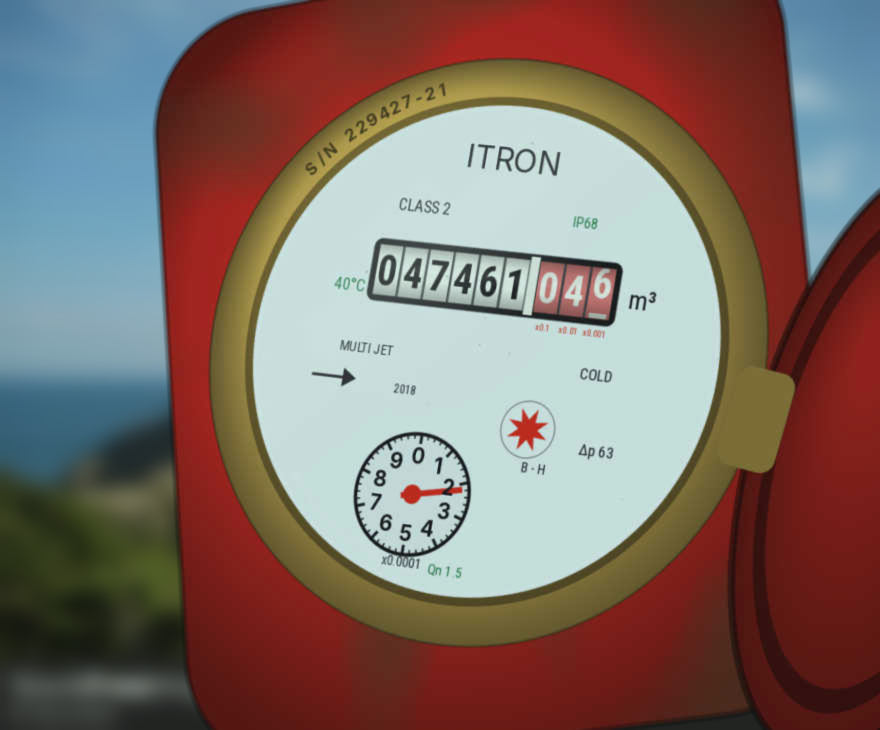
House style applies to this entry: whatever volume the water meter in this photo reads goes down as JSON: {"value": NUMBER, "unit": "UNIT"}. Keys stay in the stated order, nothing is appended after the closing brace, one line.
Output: {"value": 47461.0462, "unit": "m³"}
